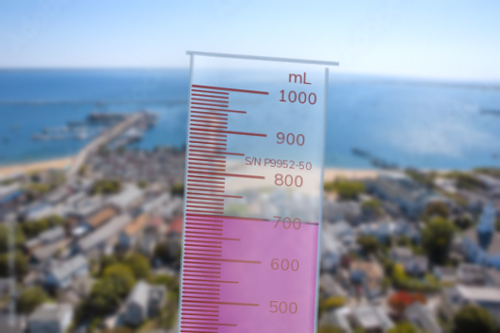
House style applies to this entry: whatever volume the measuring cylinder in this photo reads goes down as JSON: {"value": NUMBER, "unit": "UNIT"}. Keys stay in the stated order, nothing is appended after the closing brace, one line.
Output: {"value": 700, "unit": "mL"}
